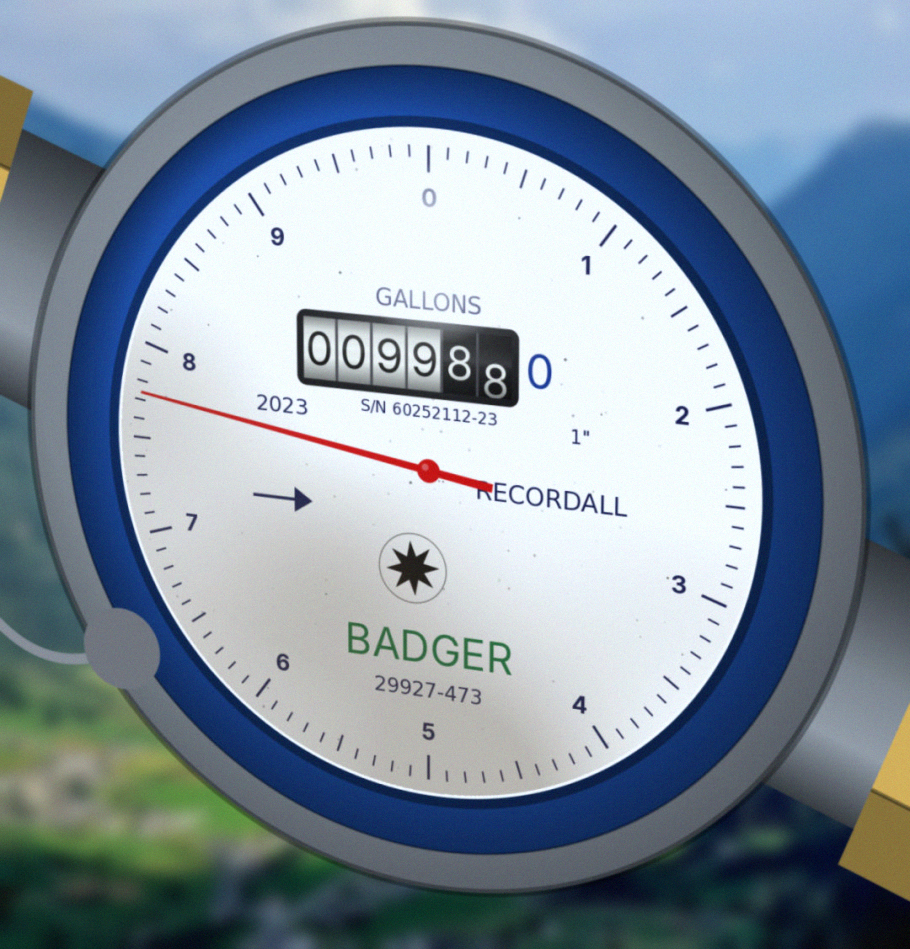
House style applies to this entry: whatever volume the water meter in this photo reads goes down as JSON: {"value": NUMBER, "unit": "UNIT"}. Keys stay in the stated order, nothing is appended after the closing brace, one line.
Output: {"value": 99877.7, "unit": "gal"}
